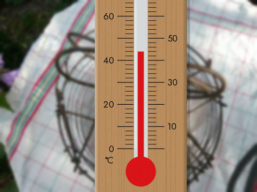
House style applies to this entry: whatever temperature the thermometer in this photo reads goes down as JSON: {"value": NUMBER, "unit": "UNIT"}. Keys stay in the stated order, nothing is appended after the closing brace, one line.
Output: {"value": 44, "unit": "°C"}
